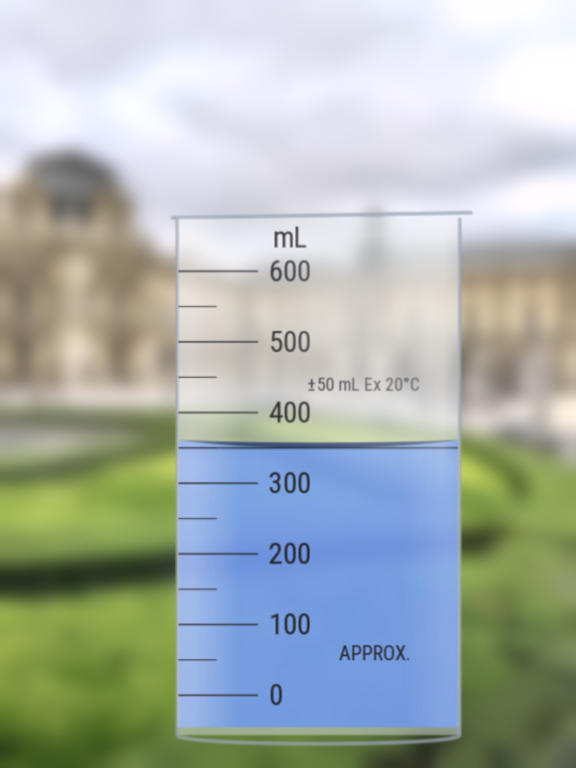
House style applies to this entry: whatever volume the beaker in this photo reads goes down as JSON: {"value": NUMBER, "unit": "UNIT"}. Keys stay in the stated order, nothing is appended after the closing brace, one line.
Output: {"value": 350, "unit": "mL"}
